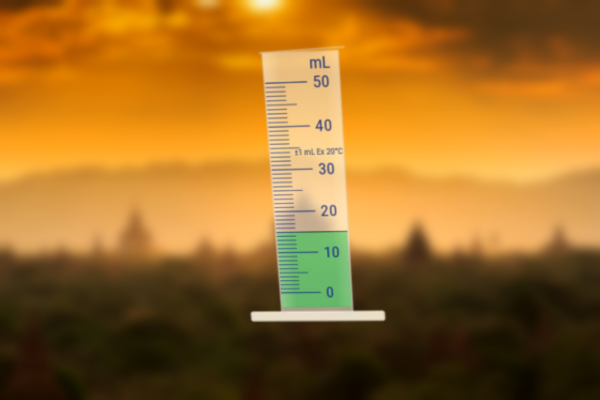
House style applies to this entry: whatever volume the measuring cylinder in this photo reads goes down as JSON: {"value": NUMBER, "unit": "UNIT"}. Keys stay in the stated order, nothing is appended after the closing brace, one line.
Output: {"value": 15, "unit": "mL"}
